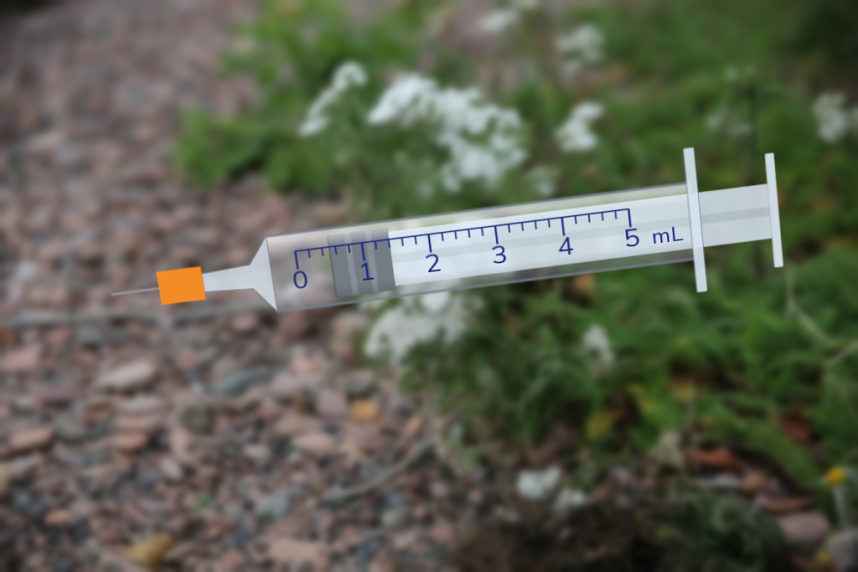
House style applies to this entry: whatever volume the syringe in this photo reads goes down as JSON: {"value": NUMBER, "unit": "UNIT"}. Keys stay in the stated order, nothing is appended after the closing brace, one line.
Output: {"value": 0.5, "unit": "mL"}
